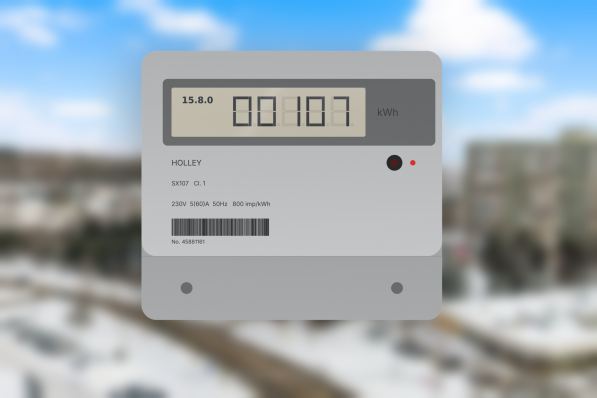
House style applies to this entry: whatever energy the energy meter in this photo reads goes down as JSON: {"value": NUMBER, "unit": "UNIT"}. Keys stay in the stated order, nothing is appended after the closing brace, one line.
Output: {"value": 107, "unit": "kWh"}
